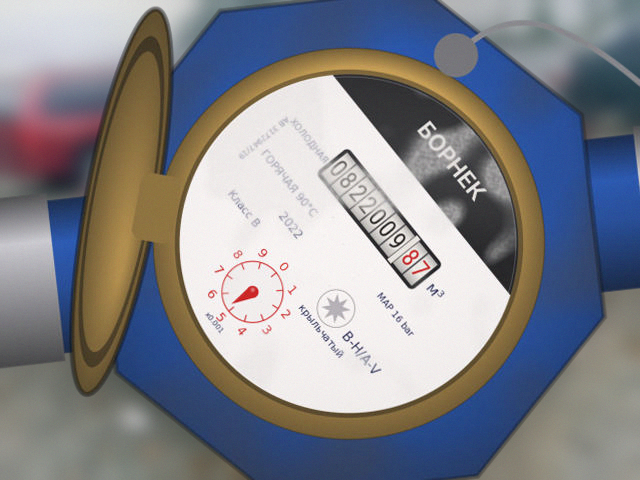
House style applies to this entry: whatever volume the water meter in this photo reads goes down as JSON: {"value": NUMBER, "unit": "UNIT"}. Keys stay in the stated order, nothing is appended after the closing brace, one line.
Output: {"value": 822009.875, "unit": "m³"}
